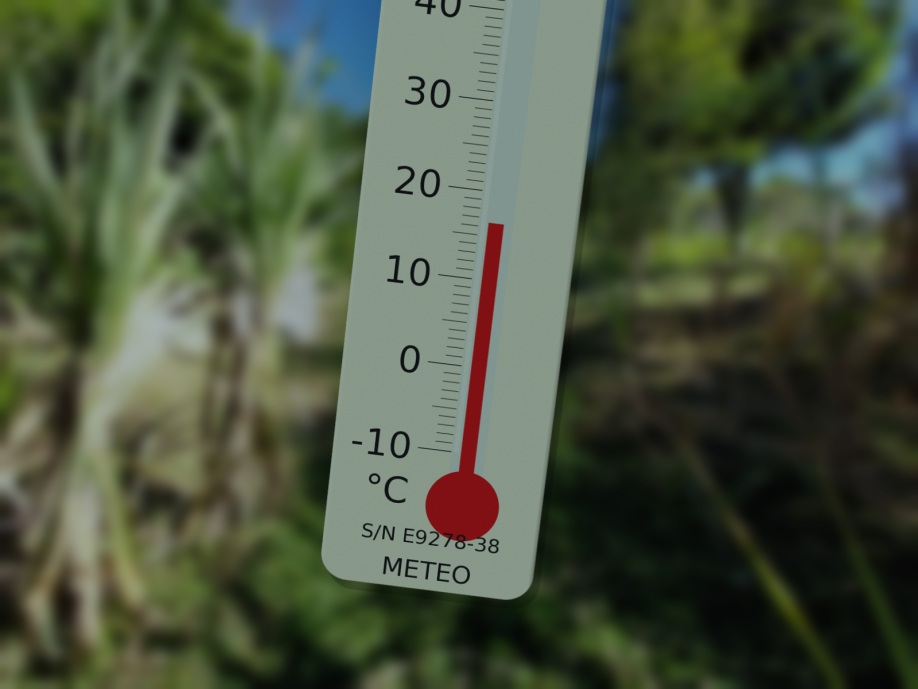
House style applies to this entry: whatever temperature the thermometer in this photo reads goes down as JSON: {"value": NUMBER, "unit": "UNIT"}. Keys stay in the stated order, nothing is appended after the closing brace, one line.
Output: {"value": 16.5, "unit": "°C"}
